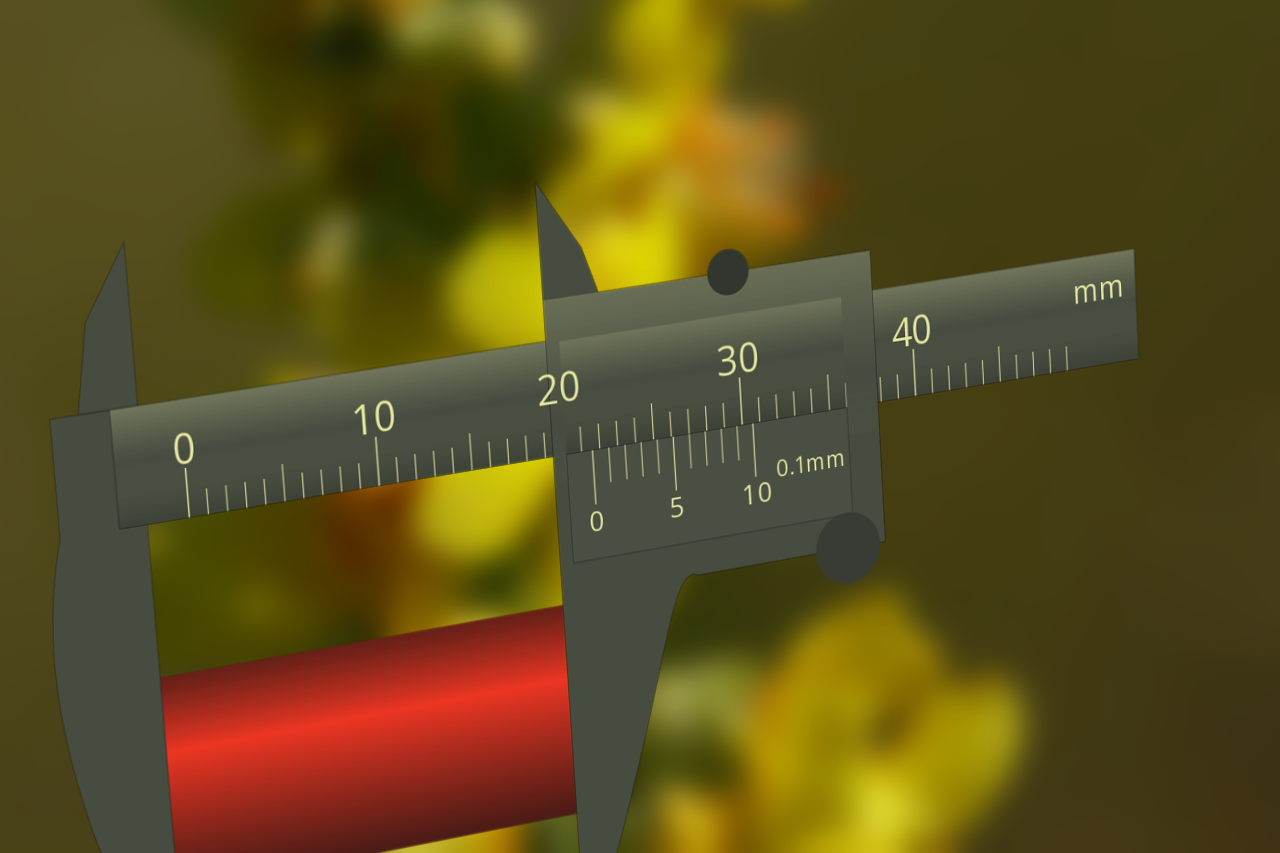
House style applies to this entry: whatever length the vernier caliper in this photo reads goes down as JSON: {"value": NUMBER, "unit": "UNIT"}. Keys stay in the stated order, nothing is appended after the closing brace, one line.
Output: {"value": 21.6, "unit": "mm"}
